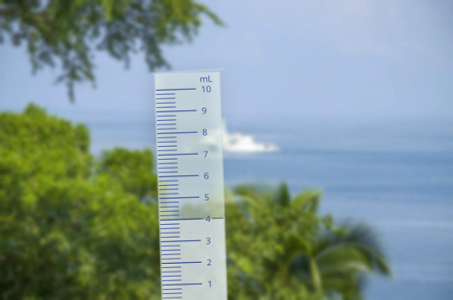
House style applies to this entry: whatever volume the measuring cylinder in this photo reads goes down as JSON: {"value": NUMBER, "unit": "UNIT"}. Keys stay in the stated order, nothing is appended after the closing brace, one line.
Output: {"value": 4, "unit": "mL"}
